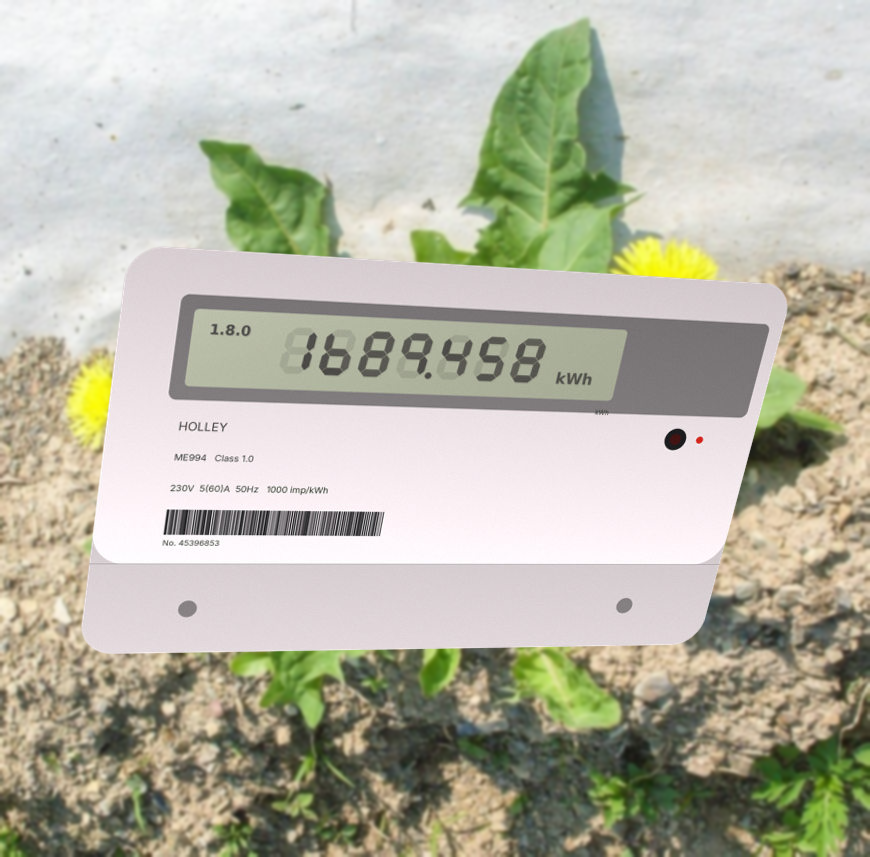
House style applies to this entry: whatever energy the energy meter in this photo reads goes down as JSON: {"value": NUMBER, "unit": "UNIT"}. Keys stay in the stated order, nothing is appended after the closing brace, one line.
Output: {"value": 1689.458, "unit": "kWh"}
